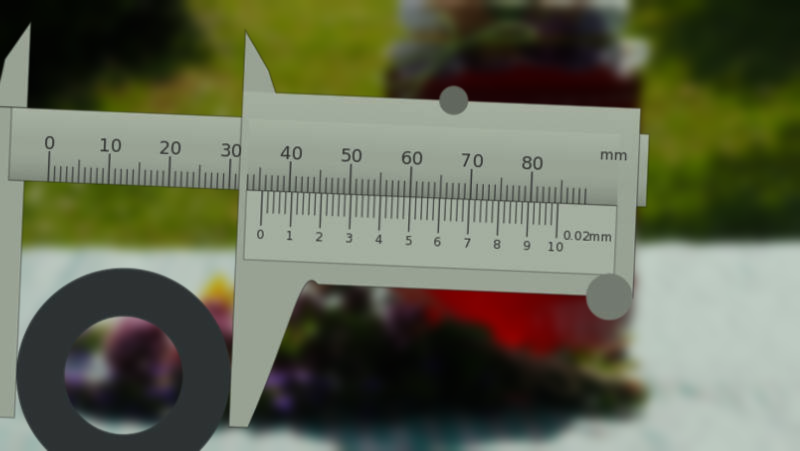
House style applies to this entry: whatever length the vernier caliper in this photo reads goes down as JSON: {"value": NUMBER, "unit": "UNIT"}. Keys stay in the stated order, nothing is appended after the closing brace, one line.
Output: {"value": 35.5, "unit": "mm"}
